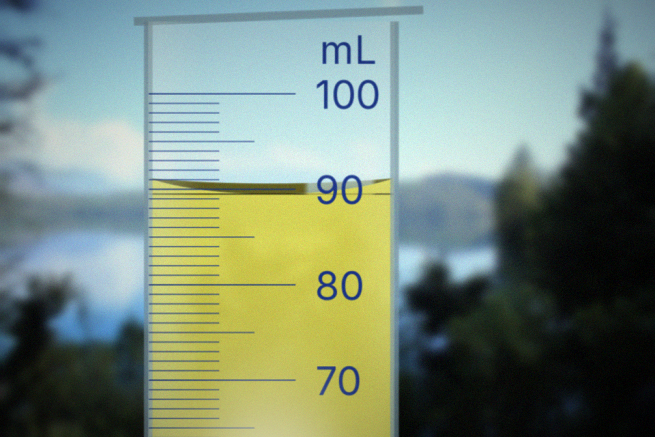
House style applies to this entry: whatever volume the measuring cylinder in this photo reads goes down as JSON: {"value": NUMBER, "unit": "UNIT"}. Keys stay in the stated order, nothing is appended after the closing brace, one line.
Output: {"value": 89.5, "unit": "mL"}
